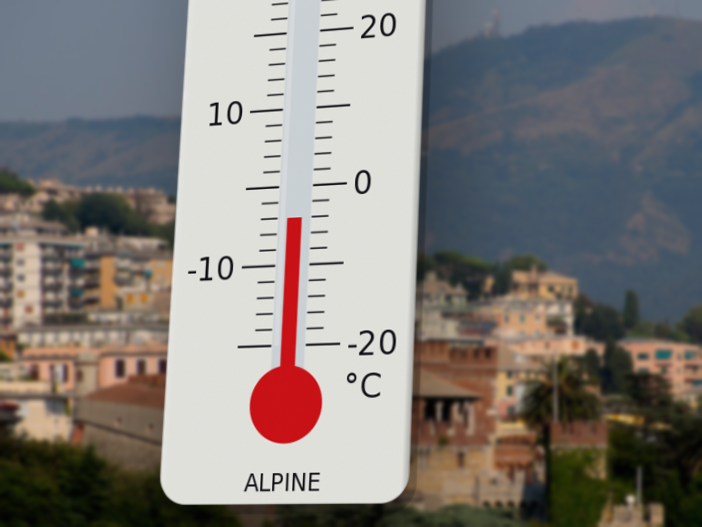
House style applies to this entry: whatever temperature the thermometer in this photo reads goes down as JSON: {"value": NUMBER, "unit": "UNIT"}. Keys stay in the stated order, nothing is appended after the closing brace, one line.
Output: {"value": -4, "unit": "°C"}
